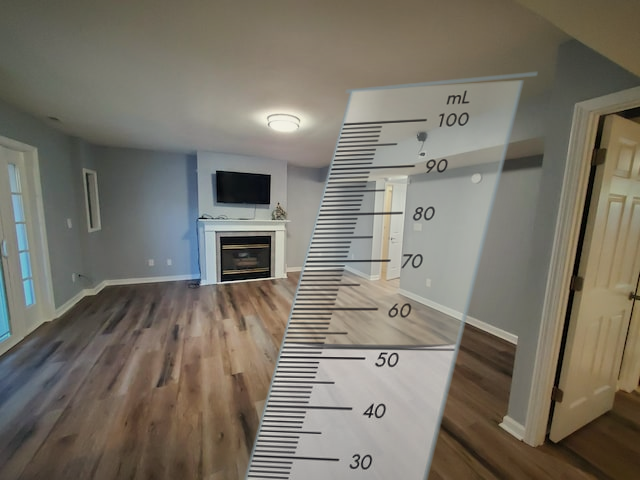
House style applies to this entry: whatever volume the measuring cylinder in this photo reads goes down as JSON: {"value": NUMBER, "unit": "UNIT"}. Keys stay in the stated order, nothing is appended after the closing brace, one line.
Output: {"value": 52, "unit": "mL"}
